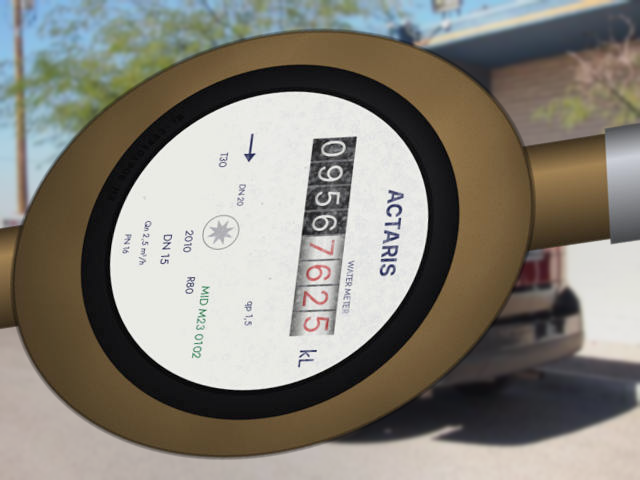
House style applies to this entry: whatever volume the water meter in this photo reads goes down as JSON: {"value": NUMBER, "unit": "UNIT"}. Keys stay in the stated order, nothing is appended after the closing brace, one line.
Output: {"value": 956.7625, "unit": "kL"}
